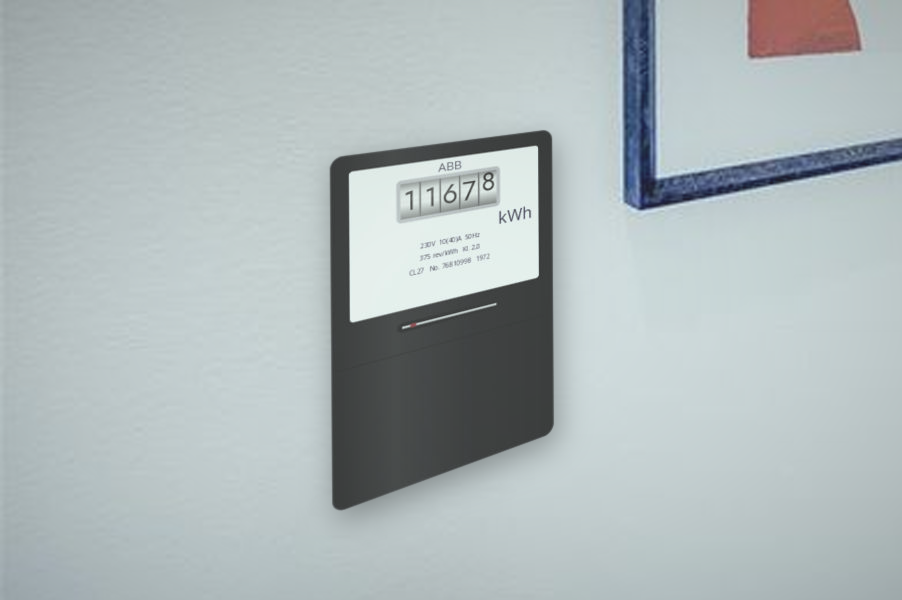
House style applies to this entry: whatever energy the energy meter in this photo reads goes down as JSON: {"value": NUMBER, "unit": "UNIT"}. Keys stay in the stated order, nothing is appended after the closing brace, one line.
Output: {"value": 11678, "unit": "kWh"}
